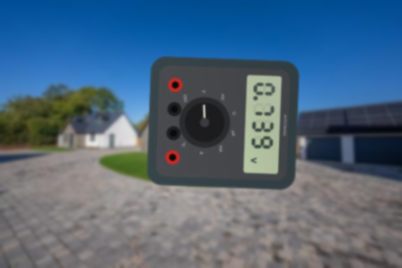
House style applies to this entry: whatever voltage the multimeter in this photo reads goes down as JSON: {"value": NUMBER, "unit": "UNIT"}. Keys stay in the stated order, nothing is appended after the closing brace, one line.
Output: {"value": 0.739, "unit": "V"}
